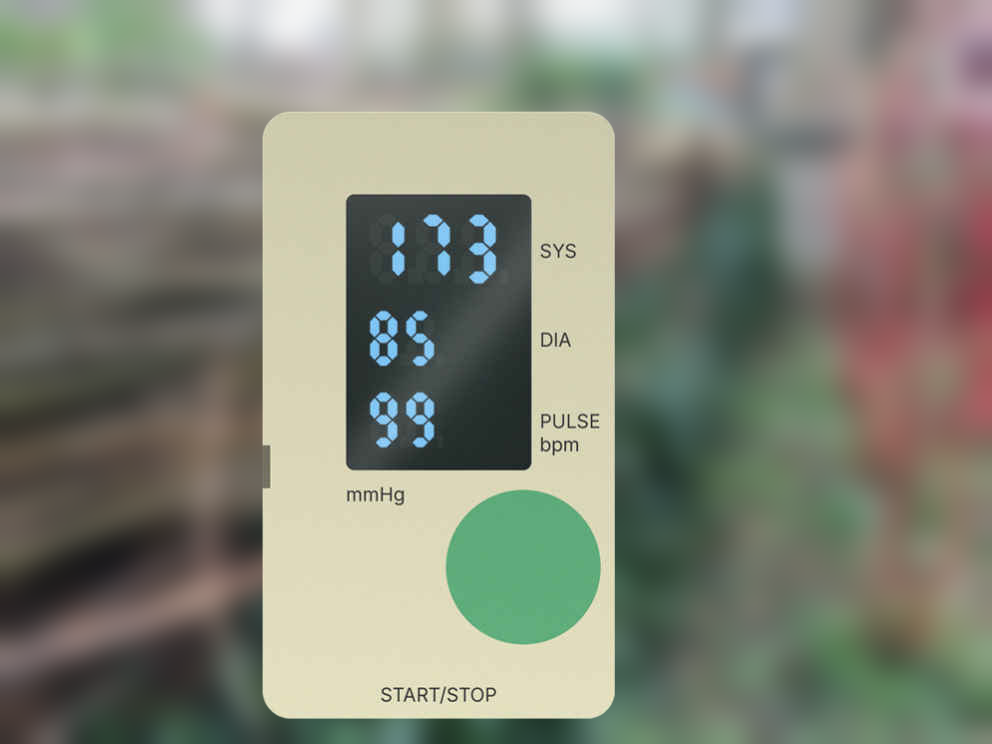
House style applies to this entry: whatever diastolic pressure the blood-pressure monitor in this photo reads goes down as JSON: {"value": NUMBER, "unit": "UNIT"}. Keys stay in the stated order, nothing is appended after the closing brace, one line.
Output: {"value": 85, "unit": "mmHg"}
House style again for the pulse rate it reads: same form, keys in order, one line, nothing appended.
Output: {"value": 99, "unit": "bpm"}
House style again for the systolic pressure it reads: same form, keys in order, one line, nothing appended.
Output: {"value": 173, "unit": "mmHg"}
